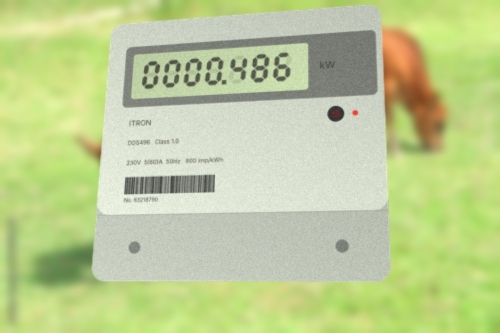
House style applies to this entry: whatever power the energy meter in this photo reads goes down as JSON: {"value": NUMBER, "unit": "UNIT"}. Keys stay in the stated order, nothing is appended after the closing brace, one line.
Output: {"value": 0.486, "unit": "kW"}
